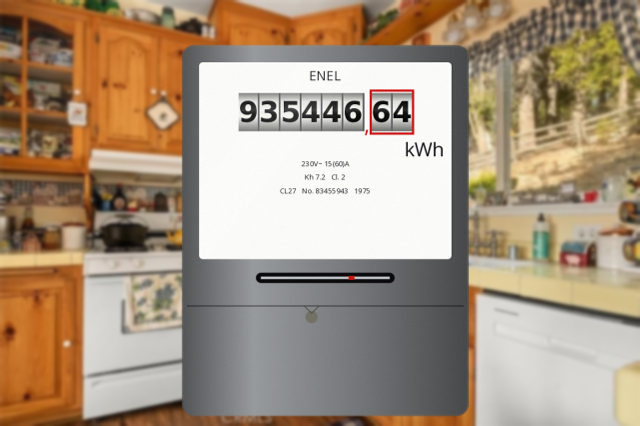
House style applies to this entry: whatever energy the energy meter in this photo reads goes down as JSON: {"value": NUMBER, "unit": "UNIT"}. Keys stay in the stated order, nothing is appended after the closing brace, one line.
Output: {"value": 935446.64, "unit": "kWh"}
